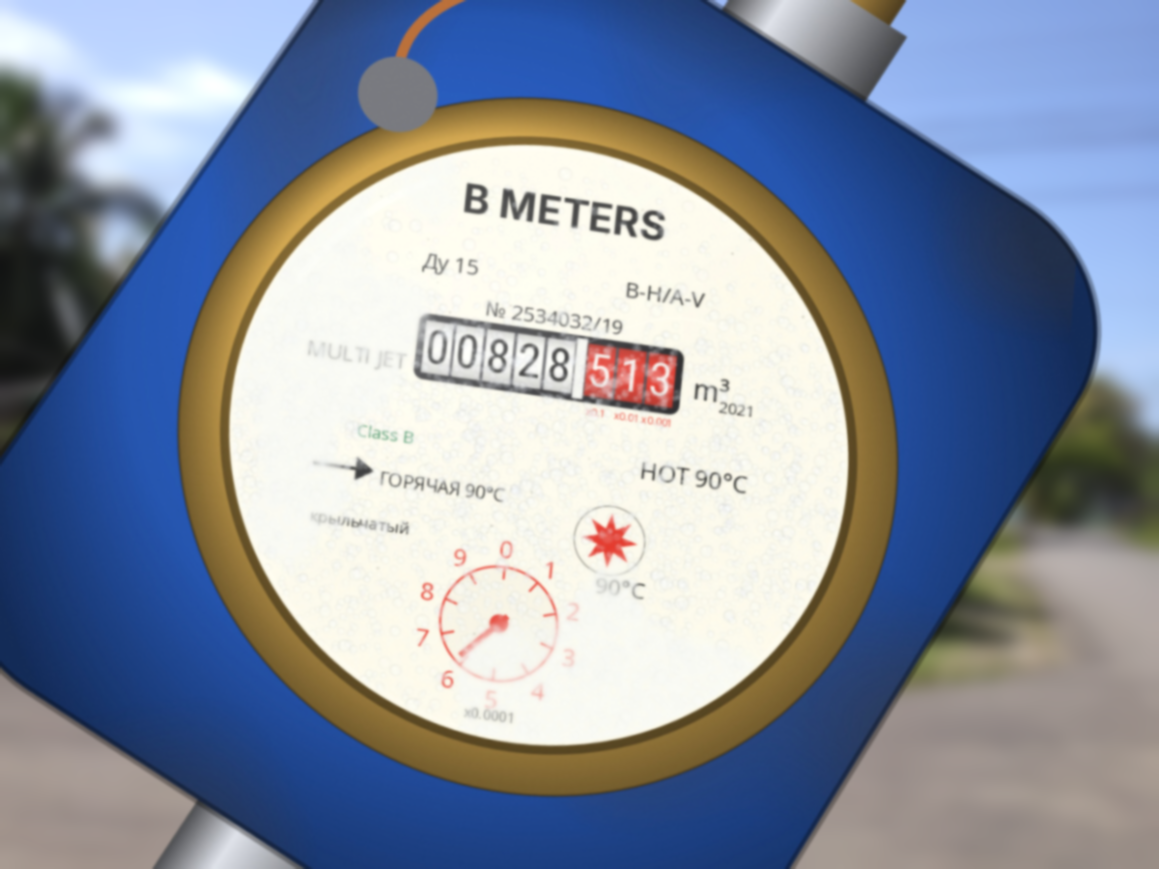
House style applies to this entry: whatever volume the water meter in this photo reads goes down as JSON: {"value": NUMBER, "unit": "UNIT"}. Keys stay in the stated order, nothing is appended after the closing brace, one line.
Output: {"value": 828.5136, "unit": "m³"}
